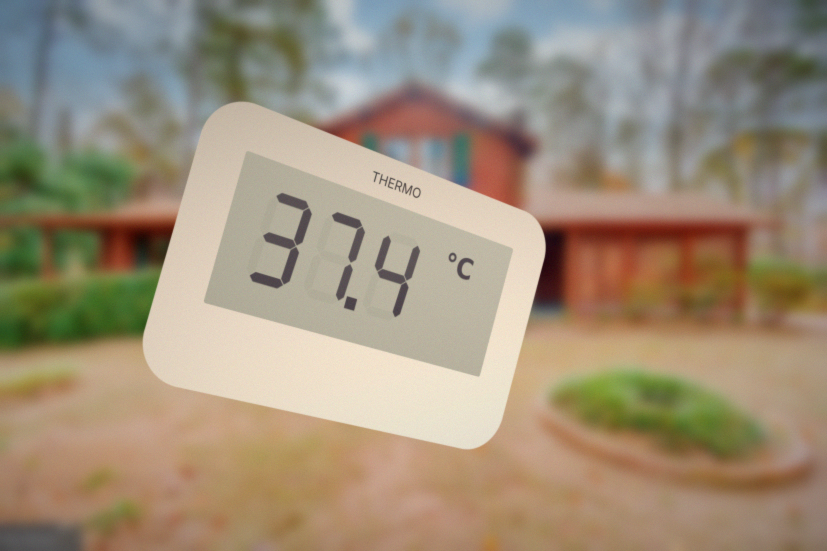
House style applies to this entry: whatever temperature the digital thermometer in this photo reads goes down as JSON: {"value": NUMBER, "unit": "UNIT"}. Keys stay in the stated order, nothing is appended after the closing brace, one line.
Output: {"value": 37.4, "unit": "°C"}
